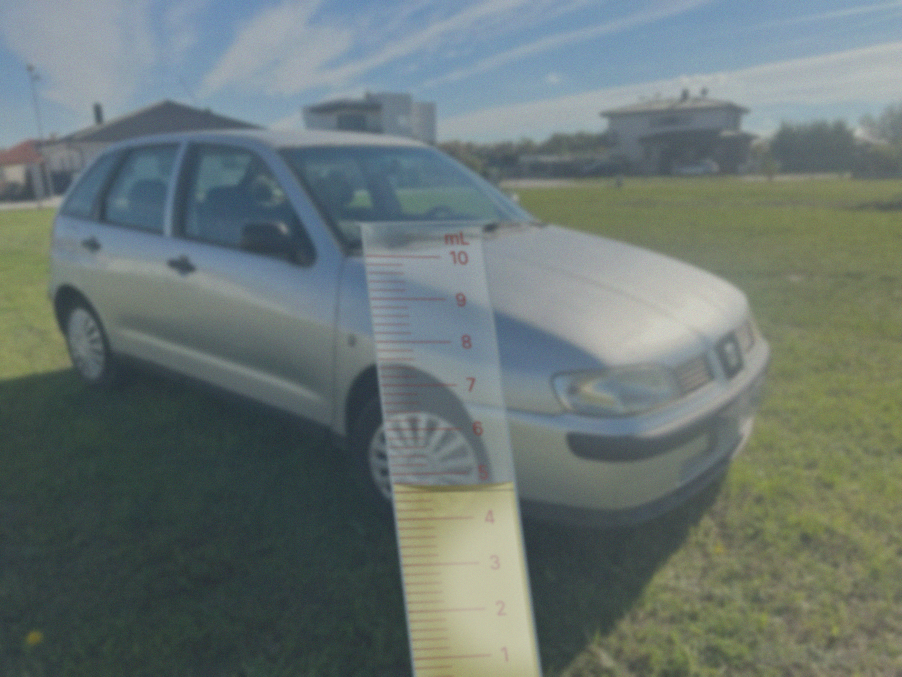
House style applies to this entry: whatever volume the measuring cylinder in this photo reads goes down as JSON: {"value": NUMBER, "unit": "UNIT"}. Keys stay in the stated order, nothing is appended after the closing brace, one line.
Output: {"value": 4.6, "unit": "mL"}
